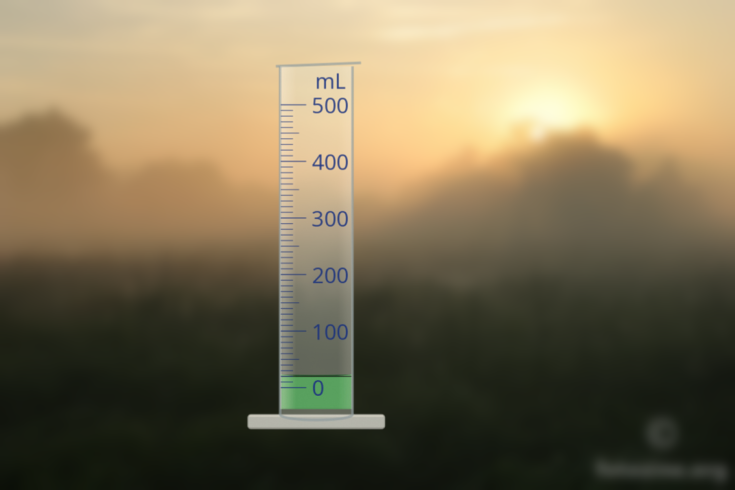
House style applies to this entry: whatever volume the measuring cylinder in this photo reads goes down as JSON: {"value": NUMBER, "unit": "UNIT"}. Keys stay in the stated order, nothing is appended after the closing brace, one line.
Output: {"value": 20, "unit": "mL"}
